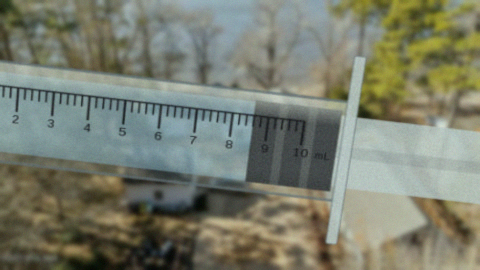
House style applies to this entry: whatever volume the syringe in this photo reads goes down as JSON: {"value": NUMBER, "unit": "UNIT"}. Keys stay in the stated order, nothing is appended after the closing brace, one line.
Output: {"value": 8.6, "unit": "mL"}
